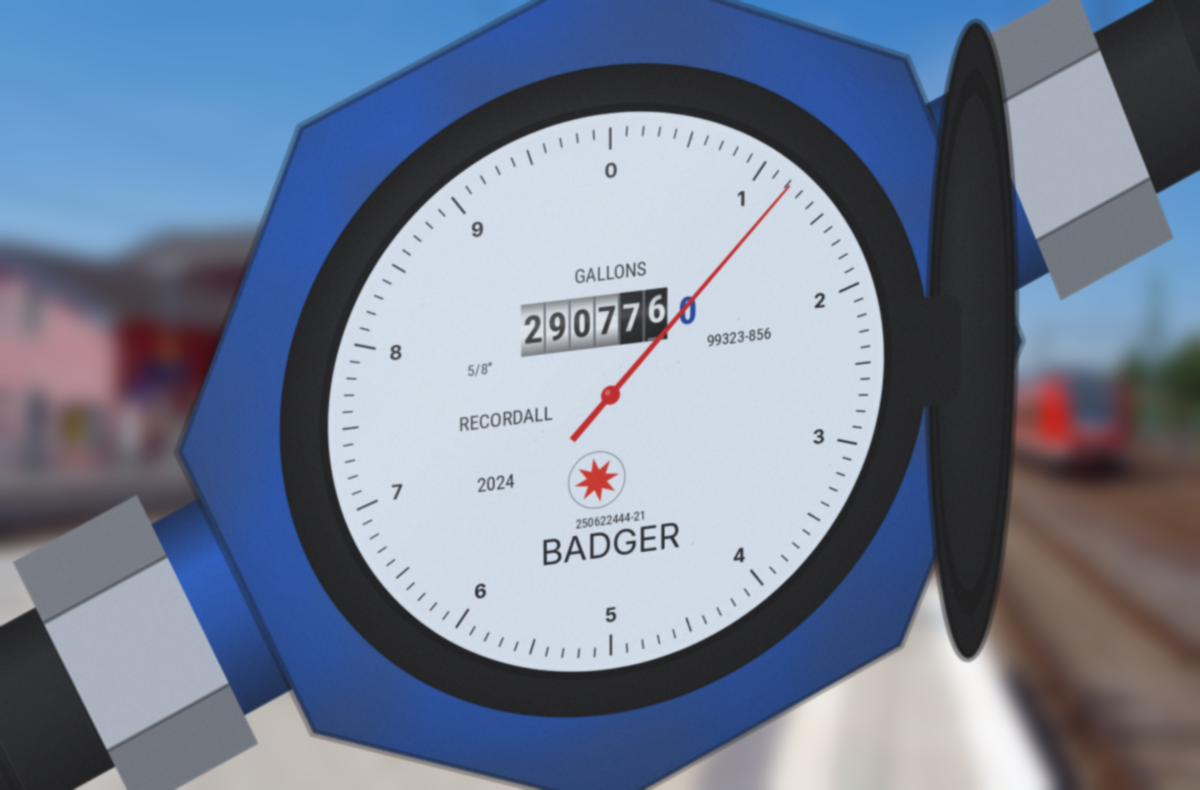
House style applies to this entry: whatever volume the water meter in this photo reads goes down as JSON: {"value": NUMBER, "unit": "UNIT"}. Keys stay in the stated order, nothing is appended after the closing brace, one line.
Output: {"value": 2907761.2, "unit": "gal"}
